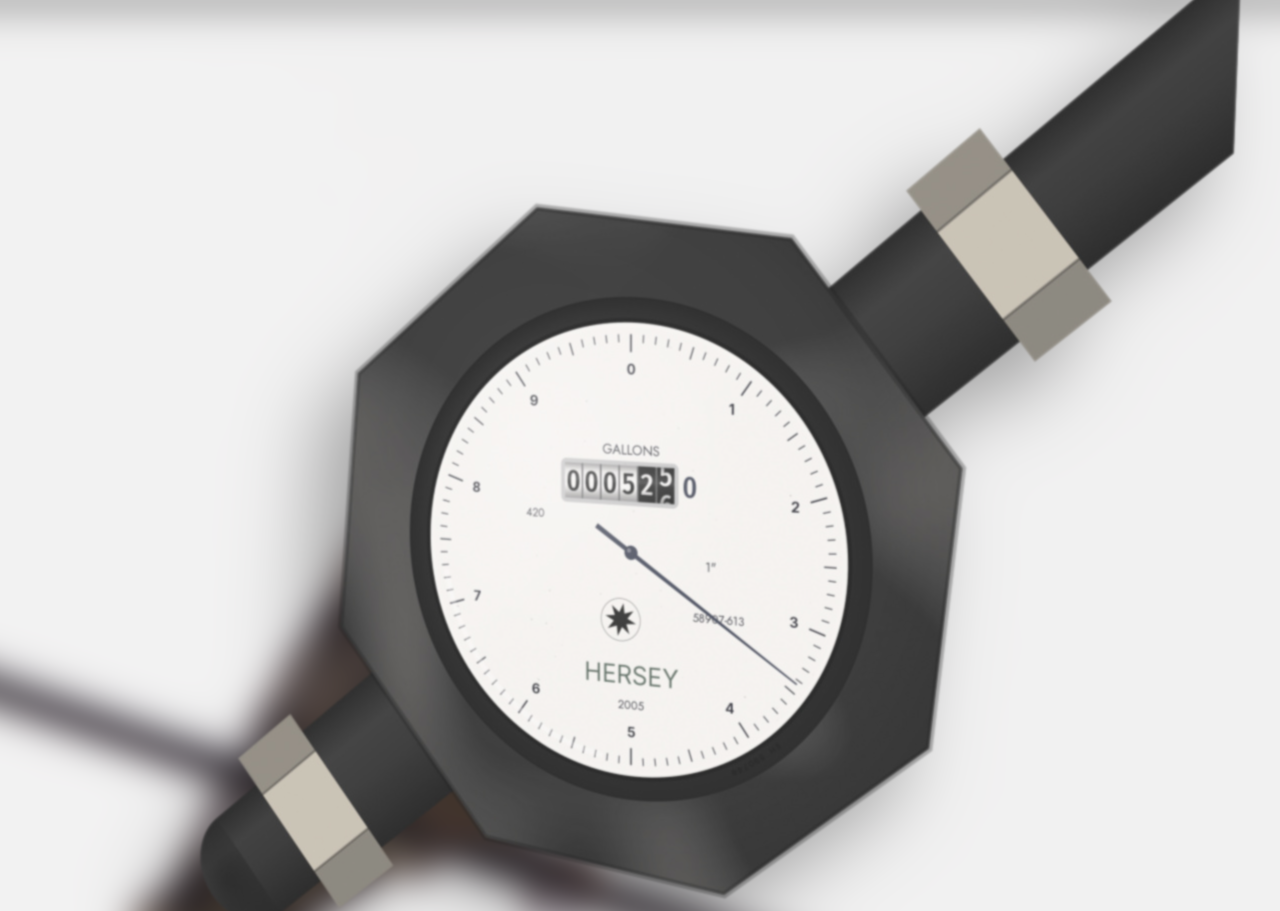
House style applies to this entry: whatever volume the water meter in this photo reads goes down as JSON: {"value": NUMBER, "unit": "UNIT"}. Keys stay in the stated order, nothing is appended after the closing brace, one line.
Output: {"value": 5253.4, "unit": "gal"}
